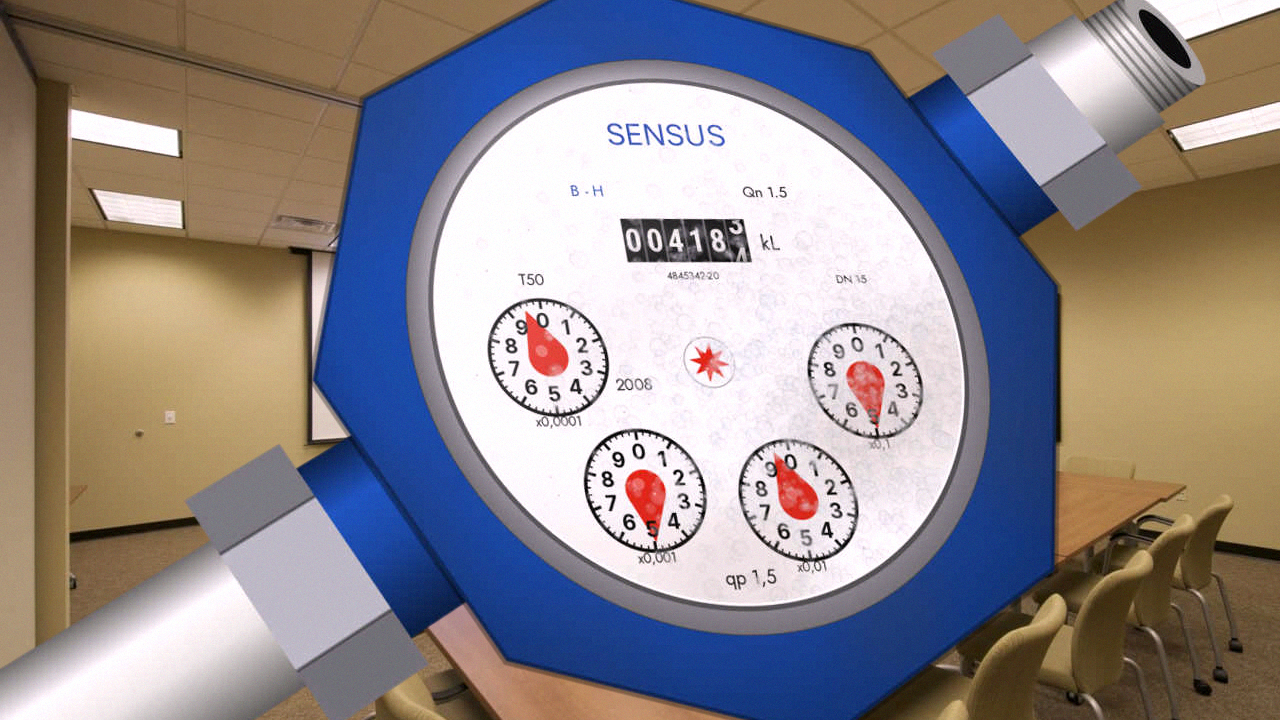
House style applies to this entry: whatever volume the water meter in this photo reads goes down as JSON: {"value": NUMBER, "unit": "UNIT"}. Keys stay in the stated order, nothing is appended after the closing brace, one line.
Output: {"value": 4183.4949, "unit": "kL"}
